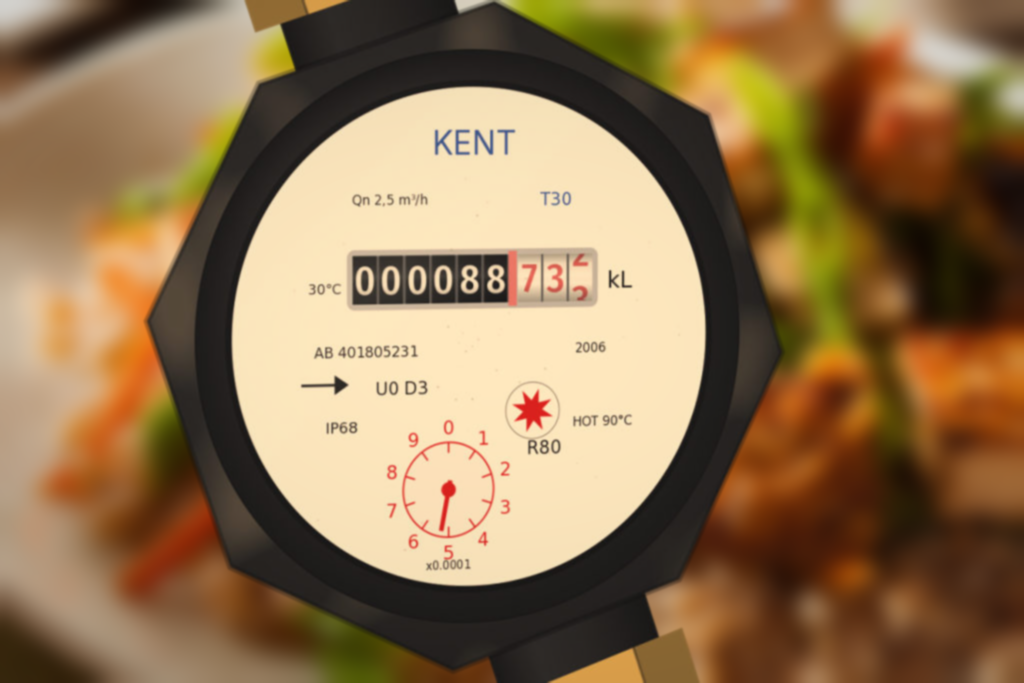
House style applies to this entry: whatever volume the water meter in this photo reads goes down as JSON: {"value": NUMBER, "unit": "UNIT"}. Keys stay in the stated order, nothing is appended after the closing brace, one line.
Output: {"value": 88.7325, "unit": "kL"}
